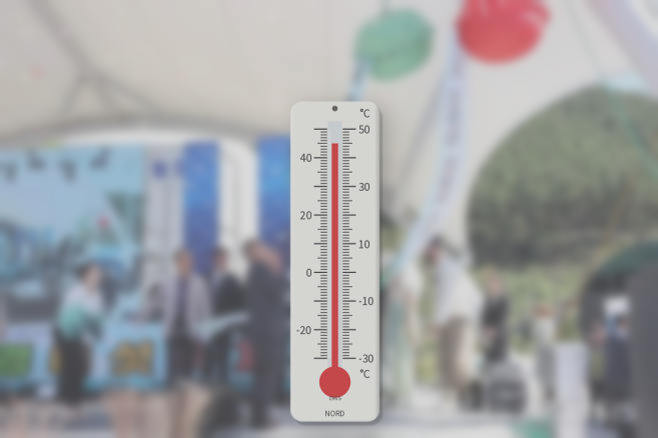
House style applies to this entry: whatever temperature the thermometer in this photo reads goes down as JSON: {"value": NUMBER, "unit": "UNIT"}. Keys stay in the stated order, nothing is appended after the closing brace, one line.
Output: {"value": 45, "unit": "°C"}
